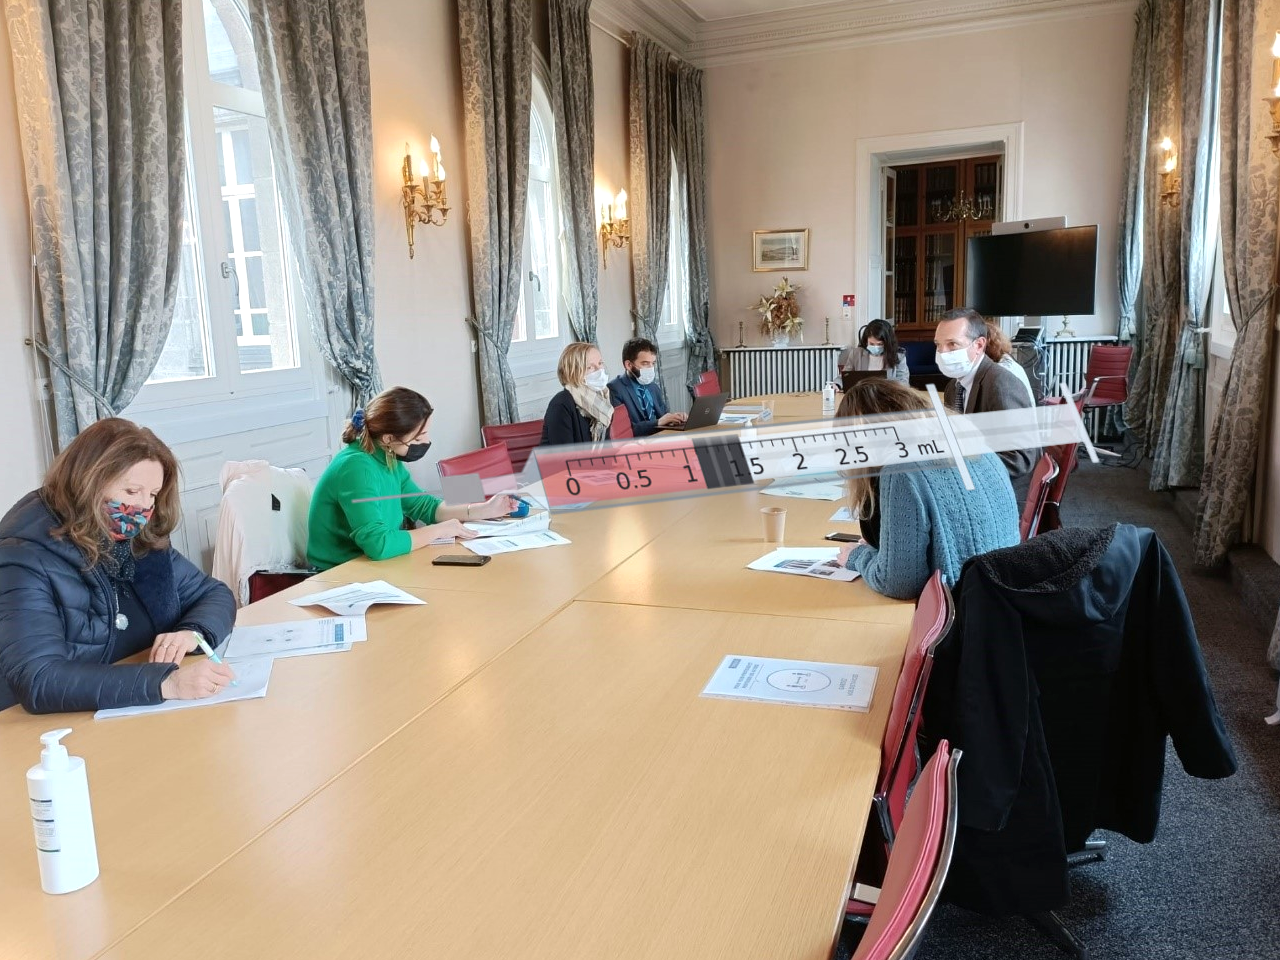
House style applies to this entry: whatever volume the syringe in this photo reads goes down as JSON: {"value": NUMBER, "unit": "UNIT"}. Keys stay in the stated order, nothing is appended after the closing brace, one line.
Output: {"value": 1.1, "unit": "mL"}
